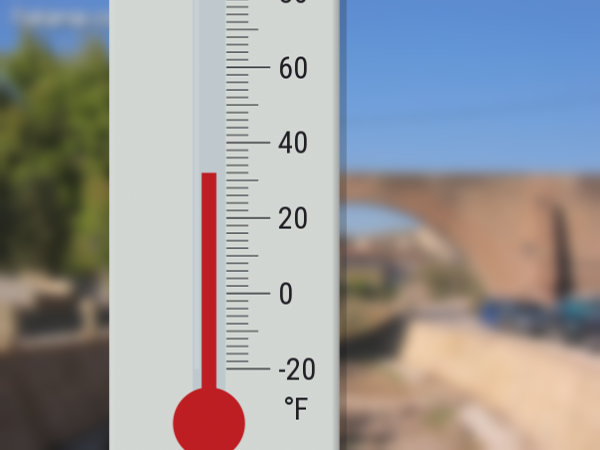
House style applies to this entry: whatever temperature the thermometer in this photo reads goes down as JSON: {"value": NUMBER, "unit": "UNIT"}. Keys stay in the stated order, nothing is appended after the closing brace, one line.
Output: {"value": 32, "unit": "°F"}
